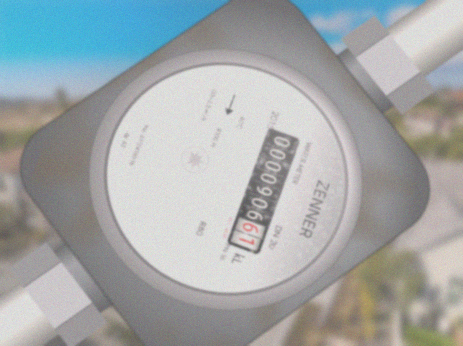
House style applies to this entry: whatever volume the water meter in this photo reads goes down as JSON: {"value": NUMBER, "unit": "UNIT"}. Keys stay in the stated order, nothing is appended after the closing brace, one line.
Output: {"value": 906.61, "unit": "kL"}
